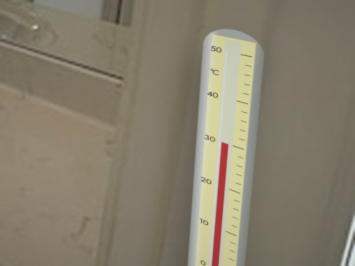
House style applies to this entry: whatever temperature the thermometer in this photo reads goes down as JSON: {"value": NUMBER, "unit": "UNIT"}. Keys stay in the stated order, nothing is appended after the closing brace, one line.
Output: {"value": 30, "unit": "°C"}
